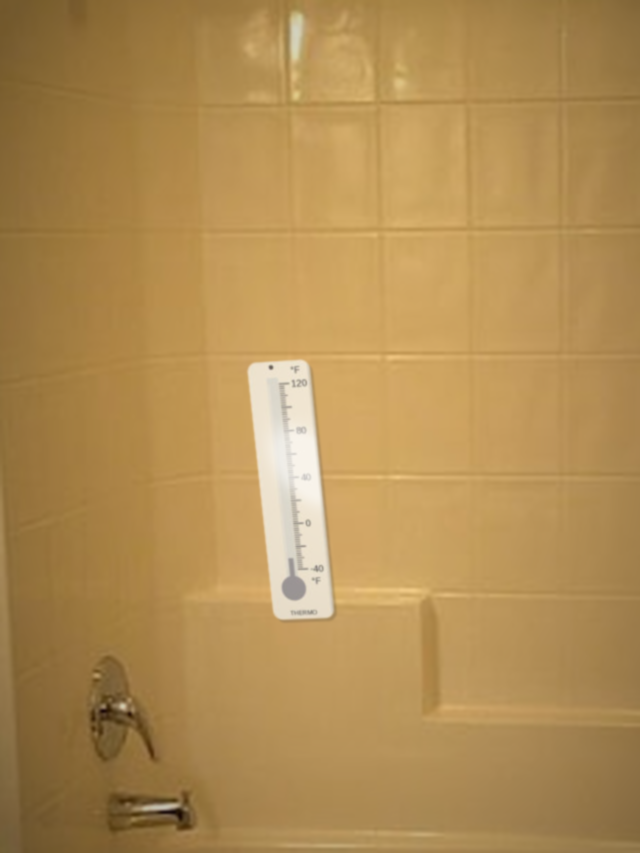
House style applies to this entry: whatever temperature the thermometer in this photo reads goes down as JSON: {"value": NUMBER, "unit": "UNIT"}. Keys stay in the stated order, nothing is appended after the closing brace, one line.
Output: {"value": -30, "unit": "°F"}
